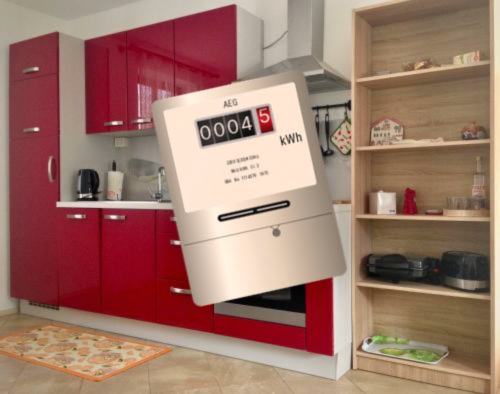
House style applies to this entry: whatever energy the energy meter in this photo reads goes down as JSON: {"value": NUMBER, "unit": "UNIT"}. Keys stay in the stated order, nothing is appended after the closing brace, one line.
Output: {"value": 4.5, "unit": "kWh"}
